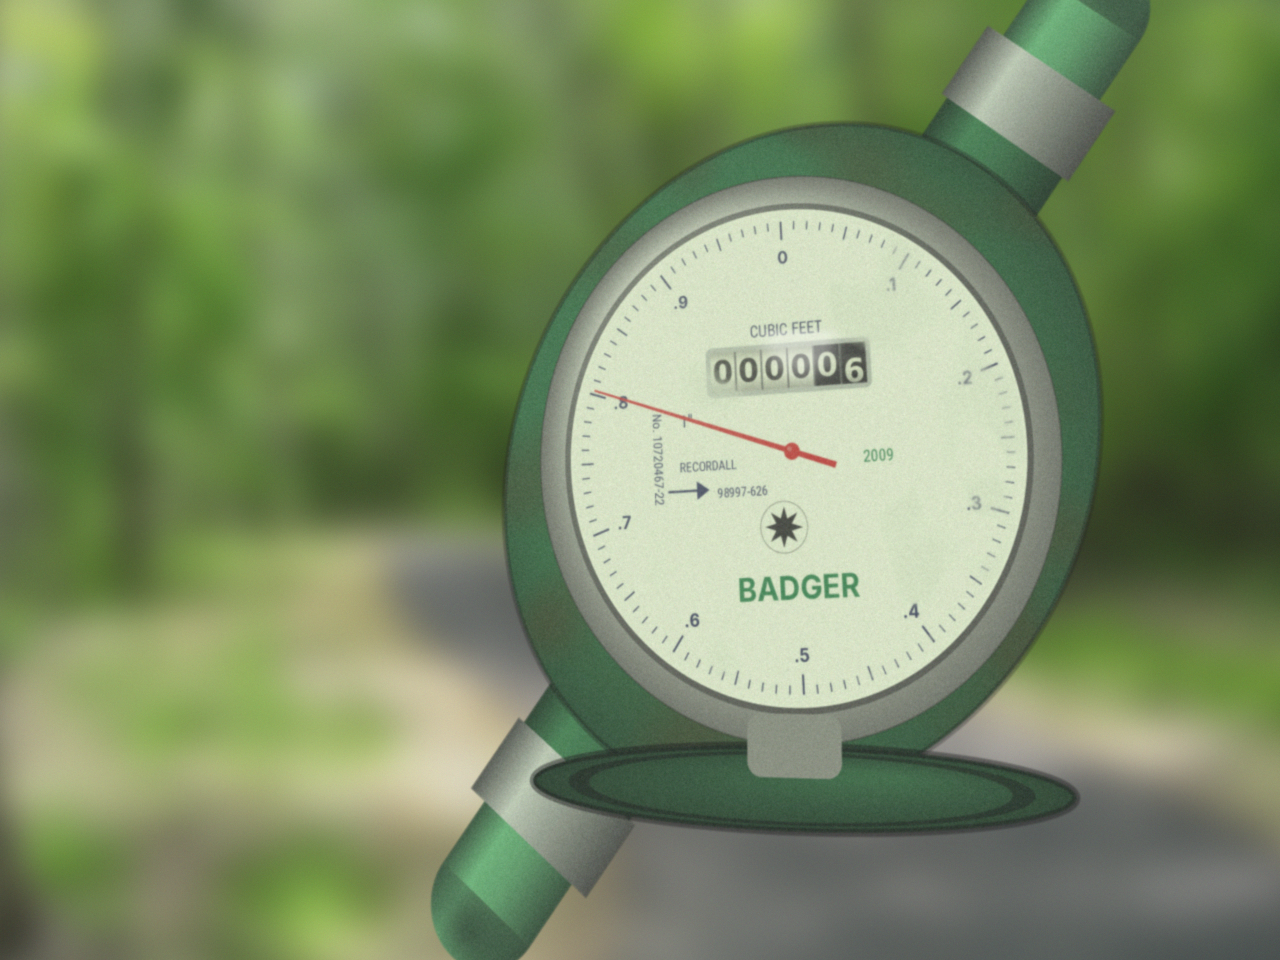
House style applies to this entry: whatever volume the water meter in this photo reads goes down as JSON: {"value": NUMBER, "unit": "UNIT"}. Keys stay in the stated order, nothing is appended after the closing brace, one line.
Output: {"value": 5.80, "unit": "ft³"}
